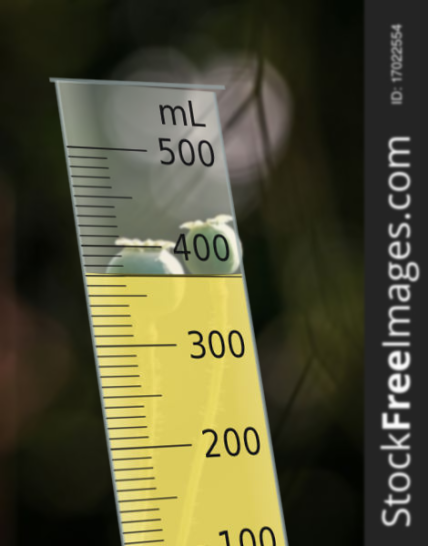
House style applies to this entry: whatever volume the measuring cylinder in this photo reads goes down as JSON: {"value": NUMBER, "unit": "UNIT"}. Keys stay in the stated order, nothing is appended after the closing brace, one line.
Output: {"value": 370, "unit": "mL"}
